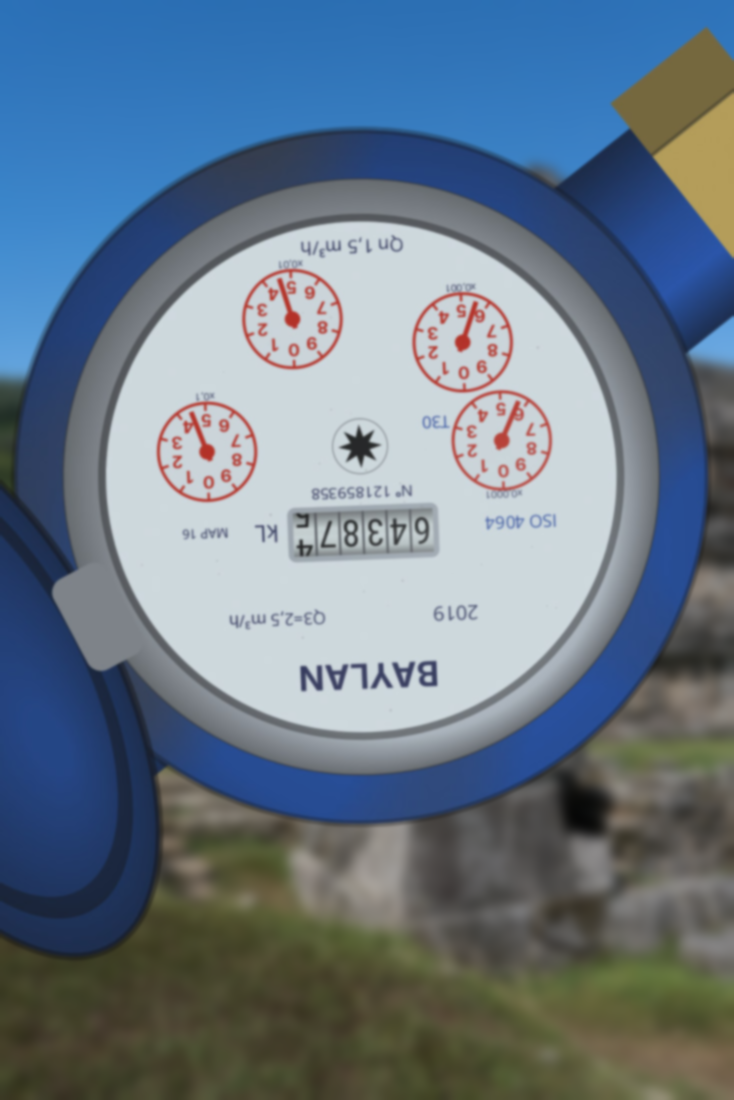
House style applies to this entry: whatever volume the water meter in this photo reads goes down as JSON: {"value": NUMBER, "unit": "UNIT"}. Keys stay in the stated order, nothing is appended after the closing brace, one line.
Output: {"value": 643874.4455, "unit": "kL"}
